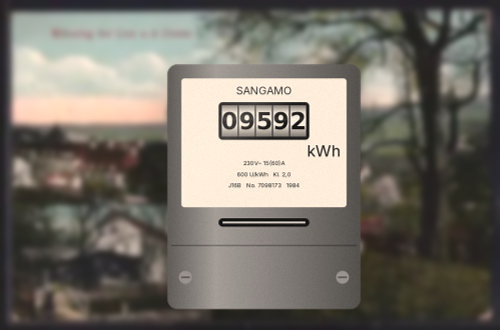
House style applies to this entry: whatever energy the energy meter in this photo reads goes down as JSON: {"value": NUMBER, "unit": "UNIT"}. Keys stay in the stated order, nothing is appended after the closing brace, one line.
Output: {"value": 9592, "unit": "kWh"}
